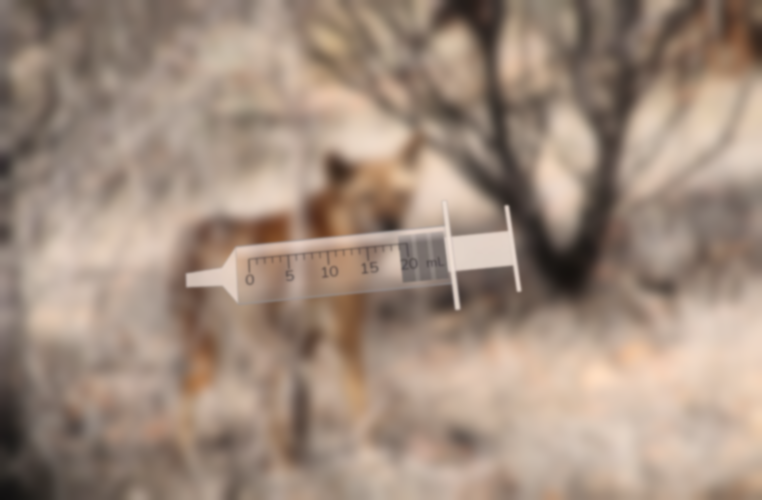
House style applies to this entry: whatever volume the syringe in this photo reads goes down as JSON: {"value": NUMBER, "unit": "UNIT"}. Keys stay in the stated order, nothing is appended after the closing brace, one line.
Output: {"value": 19, "unit": "mL"}
